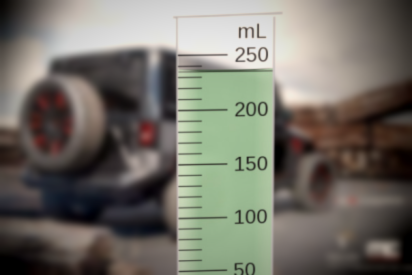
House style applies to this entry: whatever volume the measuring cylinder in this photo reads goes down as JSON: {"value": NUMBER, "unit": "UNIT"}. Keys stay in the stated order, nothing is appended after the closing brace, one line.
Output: {"value": 235, "unit": "mL"}
